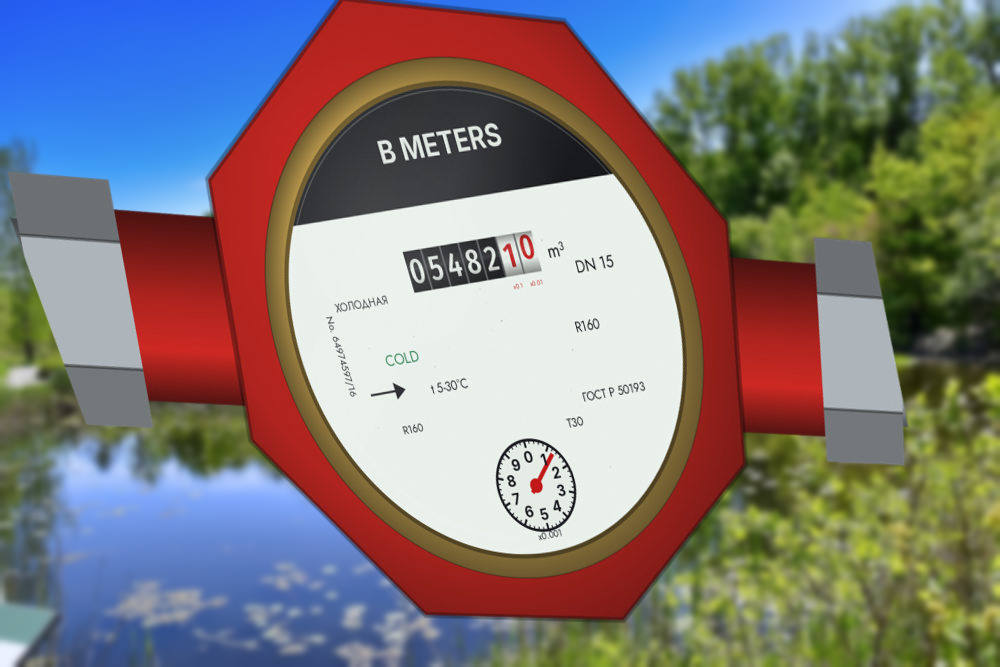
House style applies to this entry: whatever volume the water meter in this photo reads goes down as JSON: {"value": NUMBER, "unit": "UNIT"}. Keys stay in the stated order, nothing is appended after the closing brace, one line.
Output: {"value": 5482.101, "unit": "m³"}
